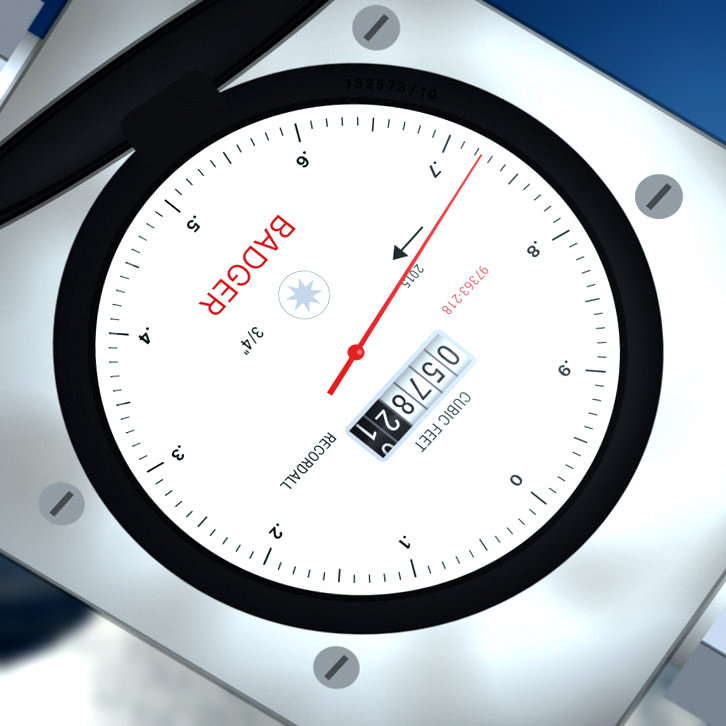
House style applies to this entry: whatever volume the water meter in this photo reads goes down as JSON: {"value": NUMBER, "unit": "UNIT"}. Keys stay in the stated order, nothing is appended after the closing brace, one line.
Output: {"value": 57820.72, "unit": "ft³"}
